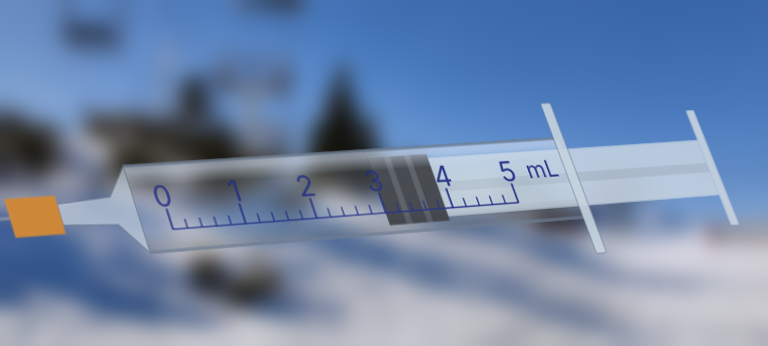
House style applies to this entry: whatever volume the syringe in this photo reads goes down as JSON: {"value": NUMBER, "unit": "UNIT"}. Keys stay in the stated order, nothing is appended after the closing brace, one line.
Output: {"value": 3, "unit": "mL"}
